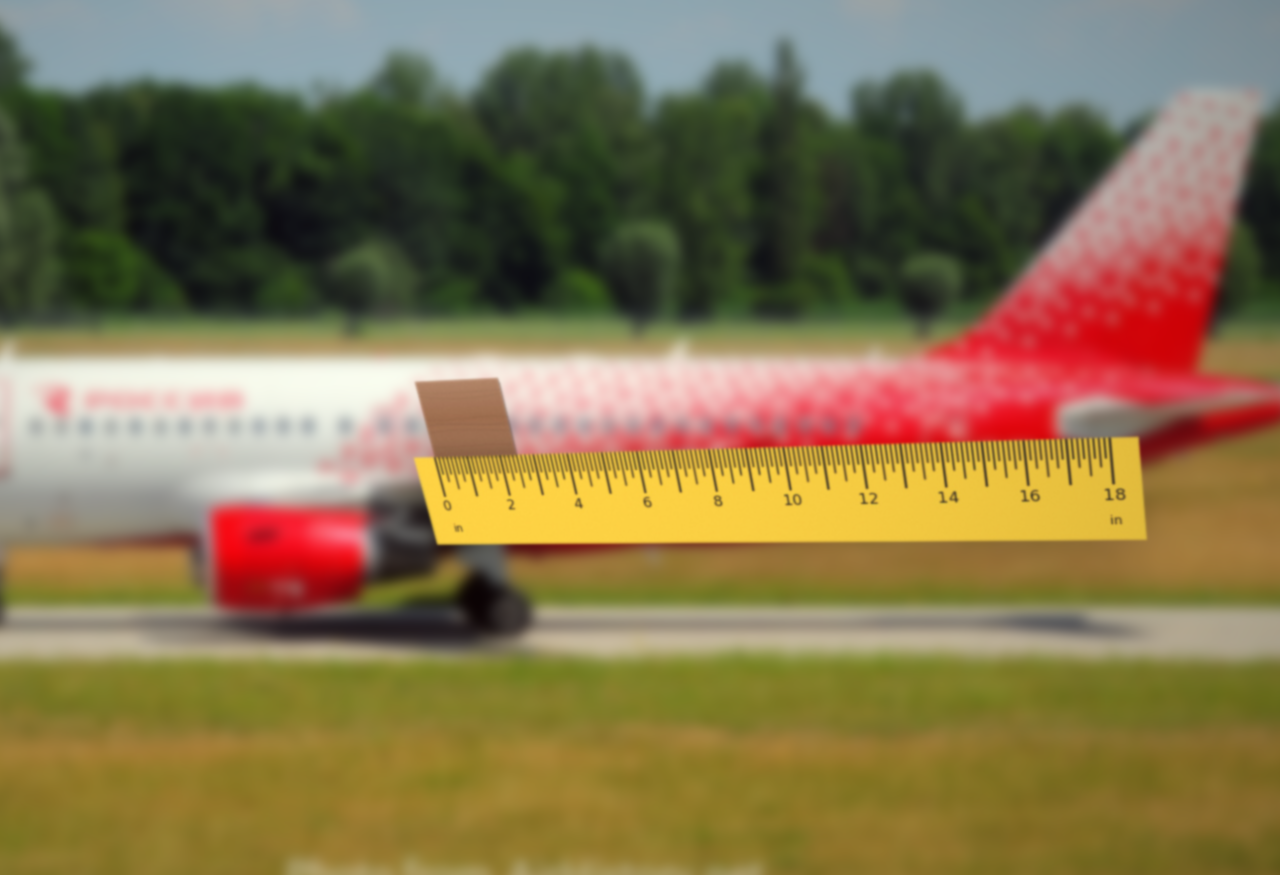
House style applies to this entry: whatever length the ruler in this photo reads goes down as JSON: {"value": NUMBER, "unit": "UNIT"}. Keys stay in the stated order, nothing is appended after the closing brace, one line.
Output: {"value": 2.5, "unit": "in"}
